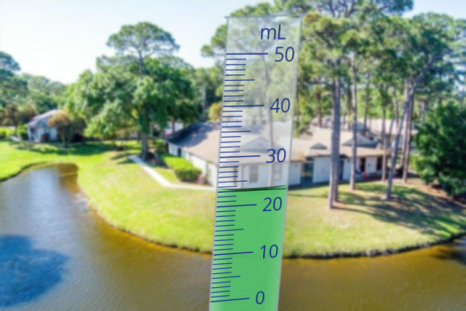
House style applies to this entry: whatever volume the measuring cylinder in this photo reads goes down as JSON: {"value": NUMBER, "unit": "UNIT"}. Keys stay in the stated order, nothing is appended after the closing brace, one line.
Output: {"value": 23, "unit": "mL"}
